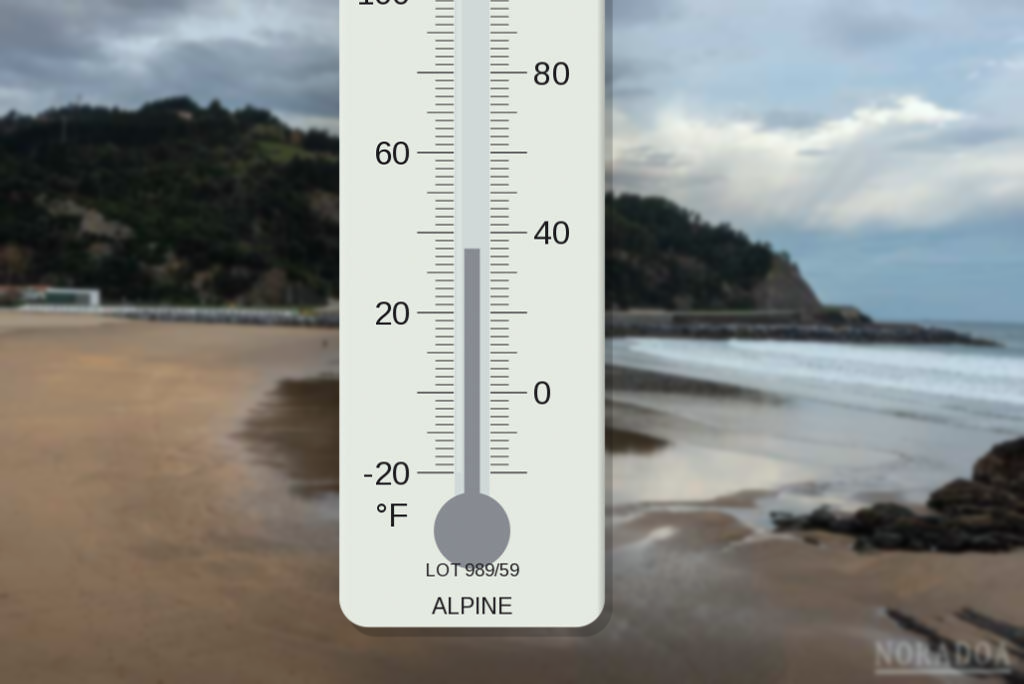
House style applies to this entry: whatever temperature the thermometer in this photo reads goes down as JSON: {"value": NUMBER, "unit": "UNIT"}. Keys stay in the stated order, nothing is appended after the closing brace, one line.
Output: {"value": 36, "unit": "°F"}
